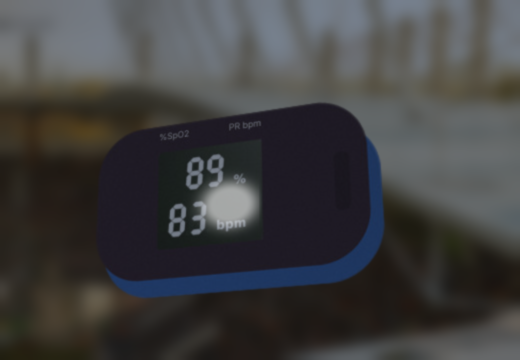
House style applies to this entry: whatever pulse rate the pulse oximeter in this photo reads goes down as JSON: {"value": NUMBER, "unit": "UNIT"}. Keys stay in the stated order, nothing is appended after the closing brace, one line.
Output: {"value": 83, "unit": "bpm"}
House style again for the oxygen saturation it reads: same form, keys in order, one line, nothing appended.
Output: {"value": 89, "unit": "%"}
